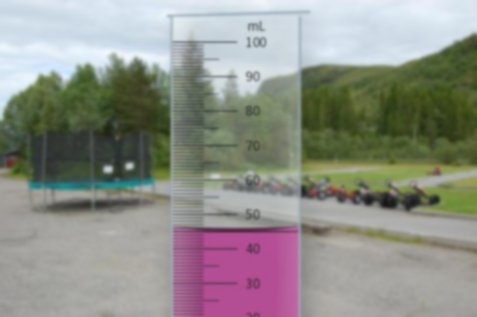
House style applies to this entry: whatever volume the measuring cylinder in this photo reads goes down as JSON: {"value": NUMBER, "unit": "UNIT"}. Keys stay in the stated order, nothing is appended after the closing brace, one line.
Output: {"value": 45, "unit": "mL"}
